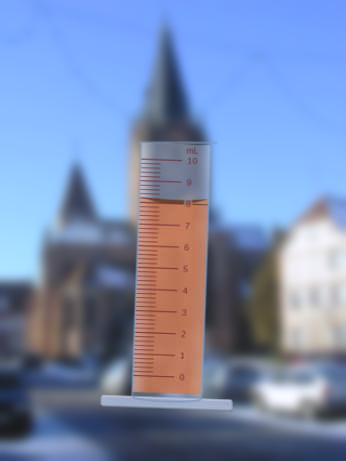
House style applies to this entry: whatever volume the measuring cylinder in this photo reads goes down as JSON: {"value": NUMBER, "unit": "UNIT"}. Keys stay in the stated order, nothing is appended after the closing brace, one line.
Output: {"value": 8, "unit": "mL"}
